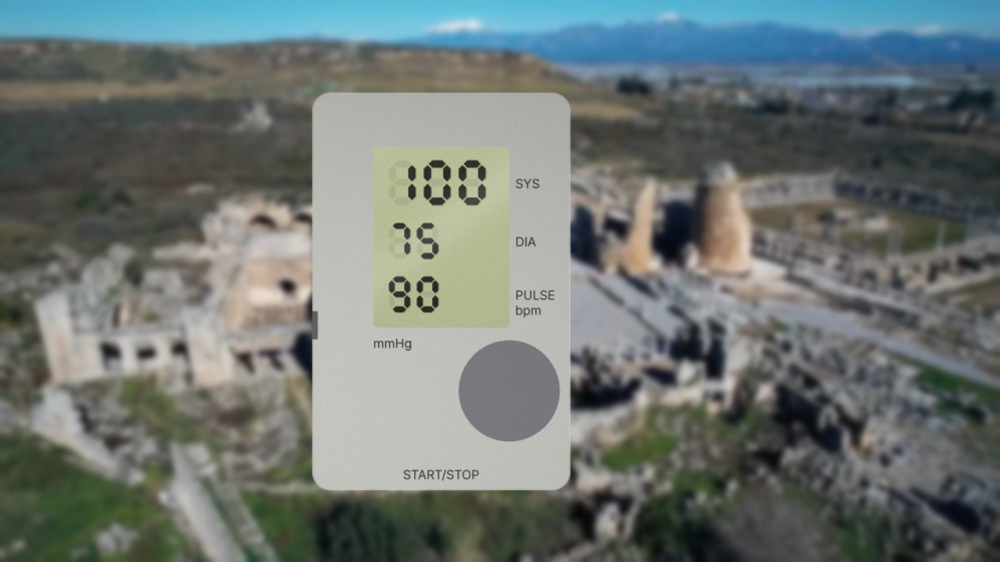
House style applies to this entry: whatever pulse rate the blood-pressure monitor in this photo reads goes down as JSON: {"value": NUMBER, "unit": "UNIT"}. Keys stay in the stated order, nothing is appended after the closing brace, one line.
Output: {"value": 90, "unit": "bpm"}
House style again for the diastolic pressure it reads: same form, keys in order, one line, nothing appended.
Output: {"value": 75, "unit": "mmHg"}
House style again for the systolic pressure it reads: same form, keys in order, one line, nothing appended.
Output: {"value": 100, "unit": "mmHg"}
